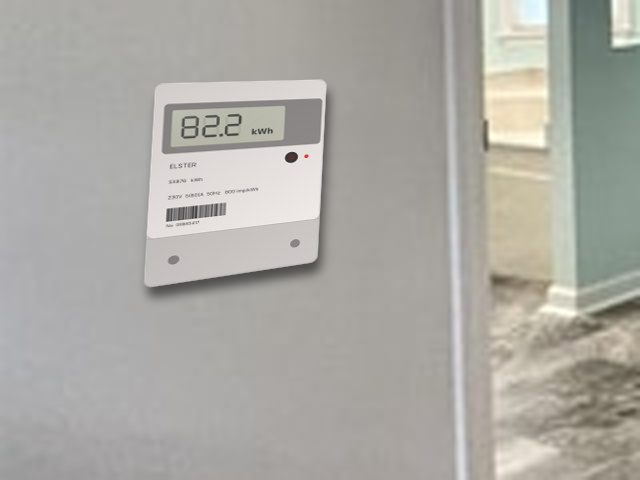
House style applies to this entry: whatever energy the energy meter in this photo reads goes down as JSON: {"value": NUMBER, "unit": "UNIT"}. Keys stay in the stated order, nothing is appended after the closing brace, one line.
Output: {"value": 82.2, "unit": "kWh"}
